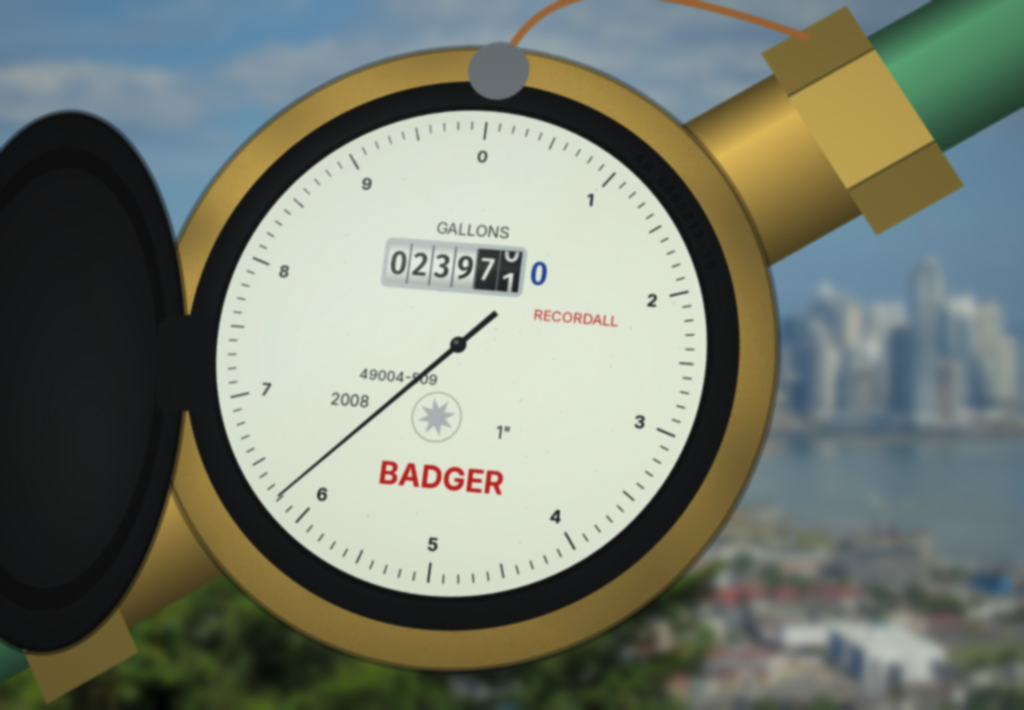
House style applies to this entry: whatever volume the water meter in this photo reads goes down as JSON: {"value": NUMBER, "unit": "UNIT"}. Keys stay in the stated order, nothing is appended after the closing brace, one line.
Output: {"value": 239706.2, "unit": "gal"}
